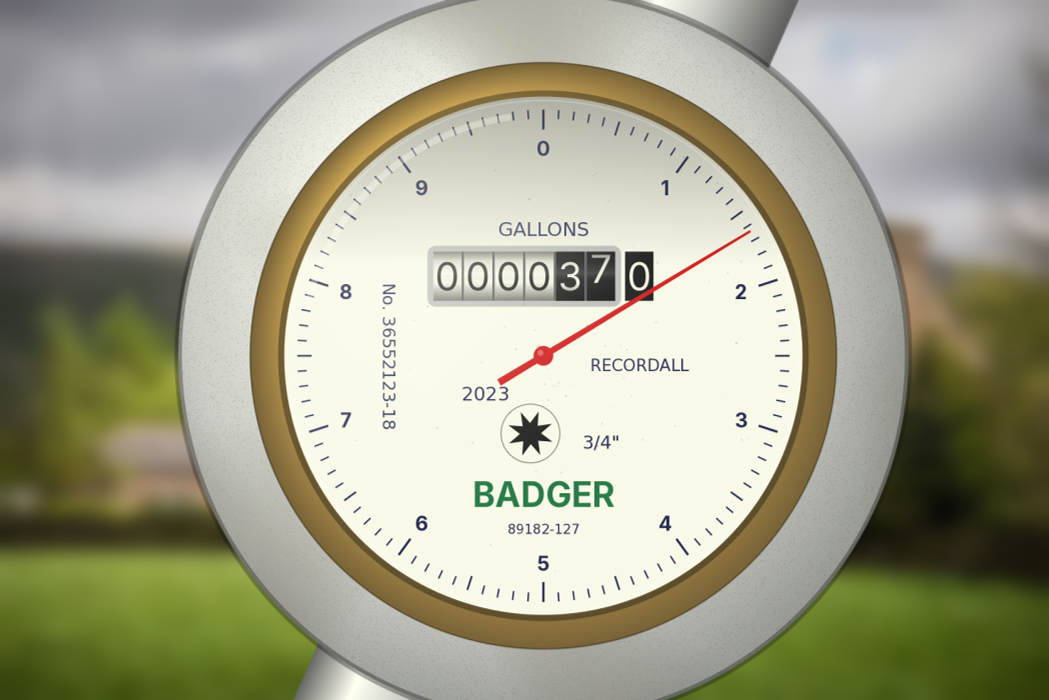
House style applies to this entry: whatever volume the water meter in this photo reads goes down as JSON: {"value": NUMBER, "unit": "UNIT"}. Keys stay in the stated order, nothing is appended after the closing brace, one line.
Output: {"value": 371.6, "unit": "gal"}
